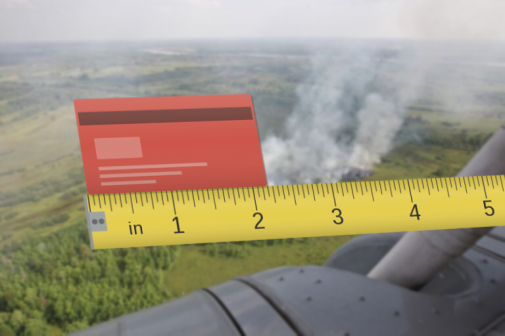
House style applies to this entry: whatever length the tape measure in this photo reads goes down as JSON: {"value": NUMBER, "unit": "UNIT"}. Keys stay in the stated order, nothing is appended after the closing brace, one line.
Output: {"value": 2.1875, "unit": "in"}
